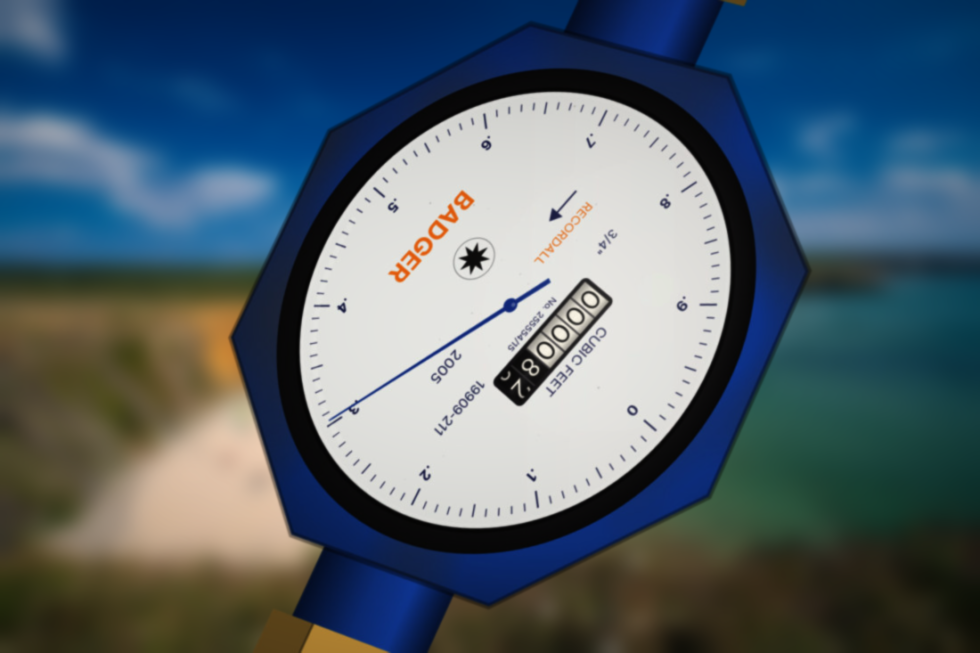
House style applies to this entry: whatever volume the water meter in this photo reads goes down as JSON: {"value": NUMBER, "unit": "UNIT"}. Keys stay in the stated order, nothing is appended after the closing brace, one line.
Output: {"value": 82.30, "unit": "ft³"}
